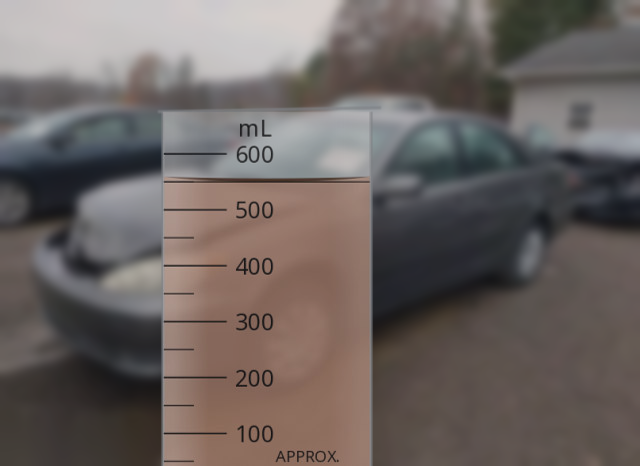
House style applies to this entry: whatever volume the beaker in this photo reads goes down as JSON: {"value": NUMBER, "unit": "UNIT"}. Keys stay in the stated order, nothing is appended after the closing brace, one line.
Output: {"value": 550, "unit": "mL"}
